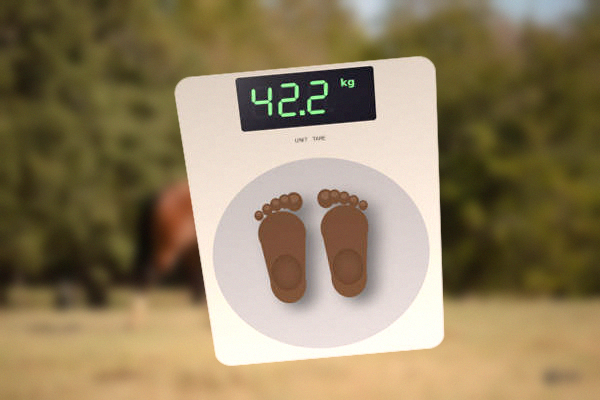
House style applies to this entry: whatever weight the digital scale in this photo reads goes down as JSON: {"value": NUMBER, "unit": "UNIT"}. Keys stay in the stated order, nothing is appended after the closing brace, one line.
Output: {"value": 42.2, "unit": "kg"}
